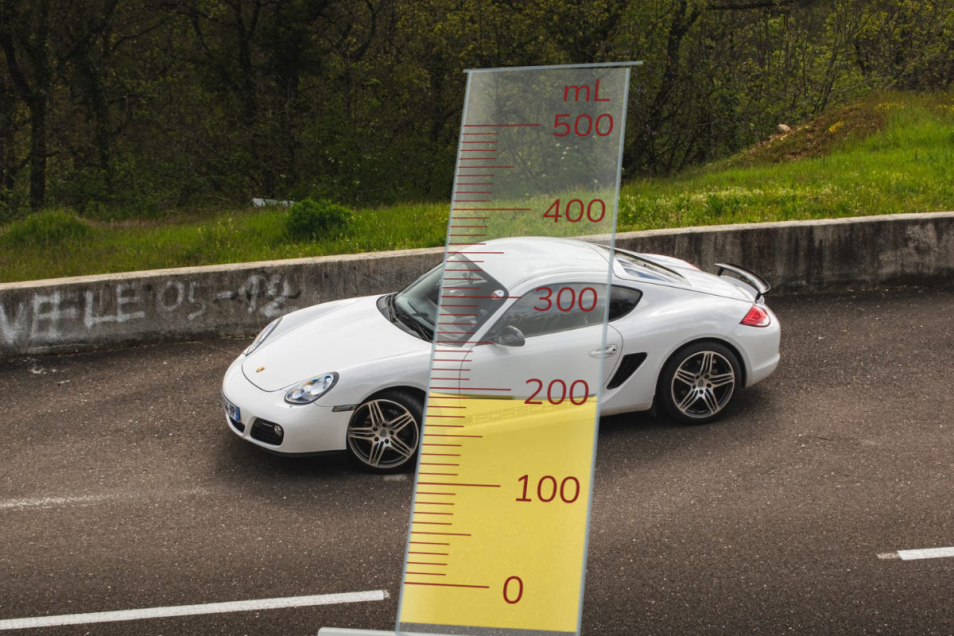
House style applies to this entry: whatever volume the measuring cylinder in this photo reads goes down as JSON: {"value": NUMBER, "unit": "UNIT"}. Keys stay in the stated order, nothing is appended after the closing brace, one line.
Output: {"value": 190, "unit": "mL"}
